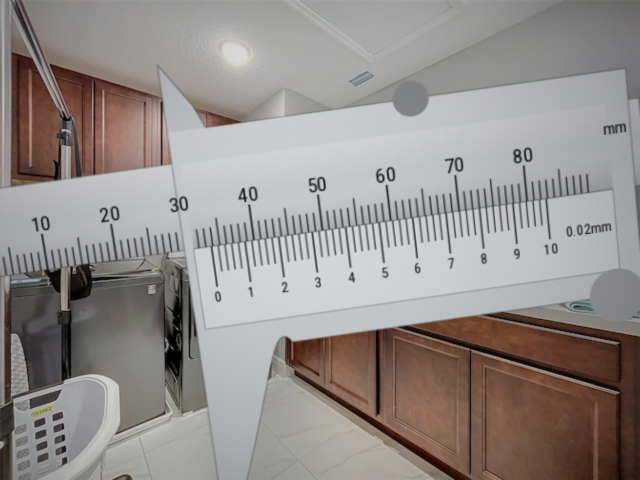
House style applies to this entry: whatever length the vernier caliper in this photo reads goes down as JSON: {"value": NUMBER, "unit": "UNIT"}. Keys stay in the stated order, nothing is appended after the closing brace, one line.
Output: {"value": 33.8, "unit": "mm"}
